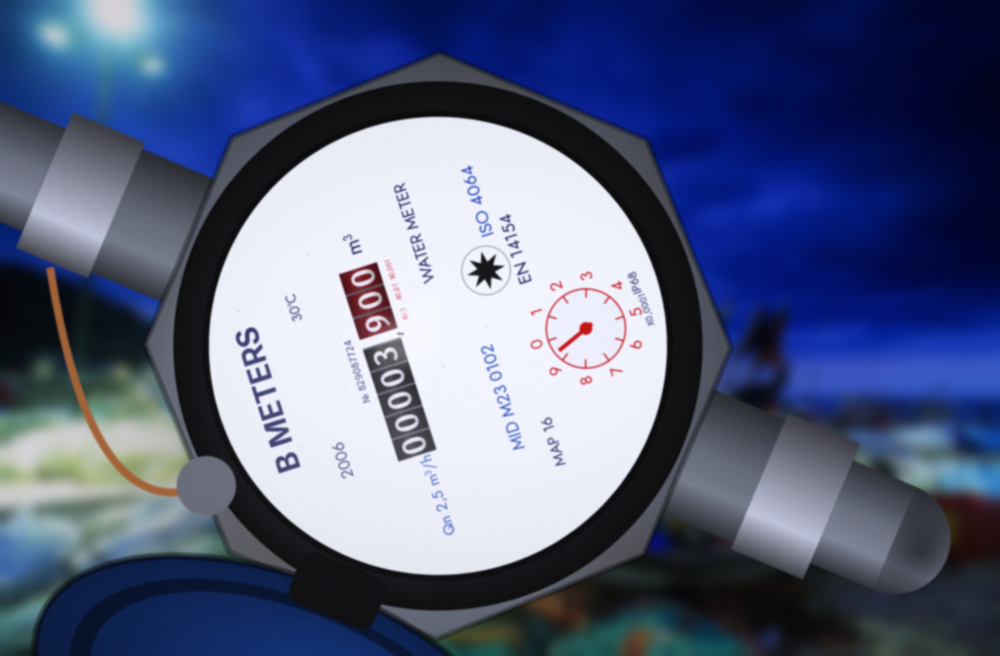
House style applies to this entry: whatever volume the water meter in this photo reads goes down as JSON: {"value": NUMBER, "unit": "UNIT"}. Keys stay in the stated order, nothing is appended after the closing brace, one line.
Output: {"value": 3.8999, "unit": "m³"}
